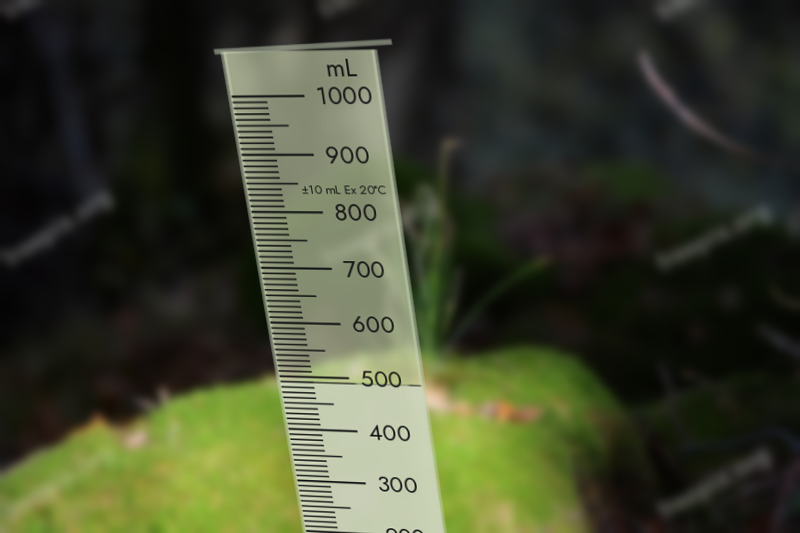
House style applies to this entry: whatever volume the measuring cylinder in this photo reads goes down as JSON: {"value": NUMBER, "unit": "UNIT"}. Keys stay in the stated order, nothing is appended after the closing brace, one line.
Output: {"value": 490, "unit": "mL"}
